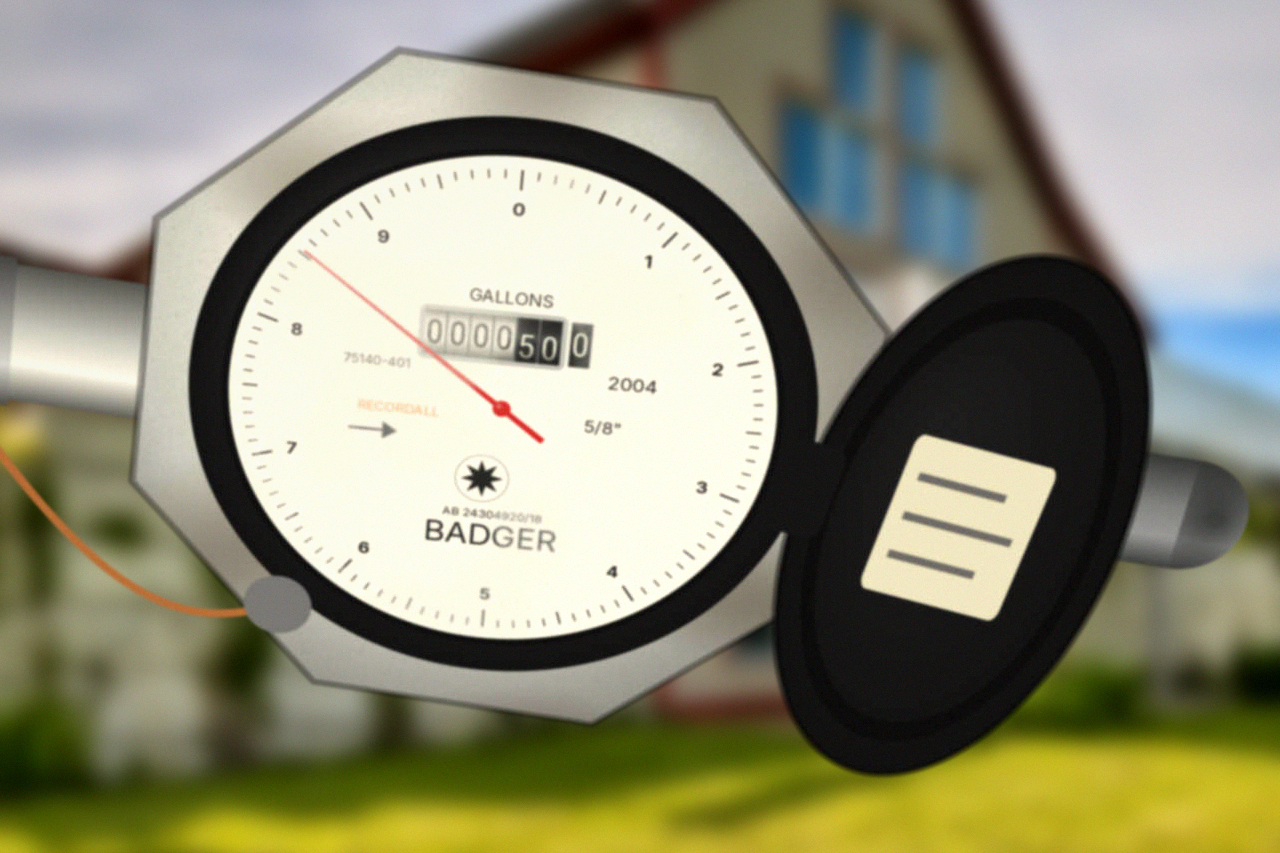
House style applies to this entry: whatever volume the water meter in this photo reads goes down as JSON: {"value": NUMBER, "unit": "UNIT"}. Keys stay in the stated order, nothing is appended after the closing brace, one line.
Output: {"value": 498.5, "unit": "gal"}
